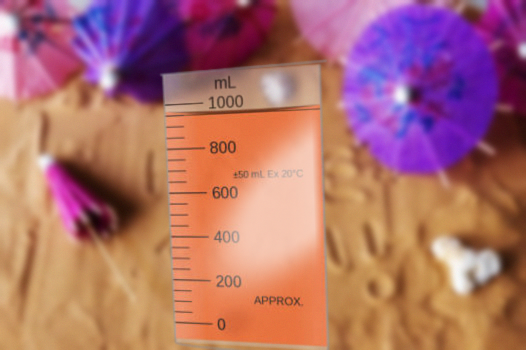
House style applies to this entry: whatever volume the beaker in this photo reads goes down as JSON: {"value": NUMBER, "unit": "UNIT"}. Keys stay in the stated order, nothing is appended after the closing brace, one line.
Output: {"value": 950, "unit": "mL"}
